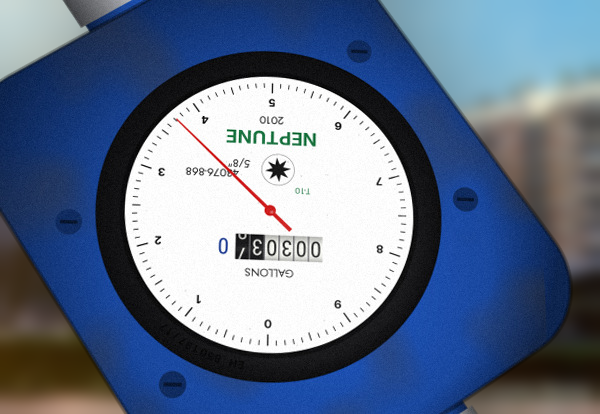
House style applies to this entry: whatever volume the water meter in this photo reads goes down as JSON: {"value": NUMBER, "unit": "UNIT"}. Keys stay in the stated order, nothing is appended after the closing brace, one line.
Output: {"value": 30373.7, "unit": "gal"}
